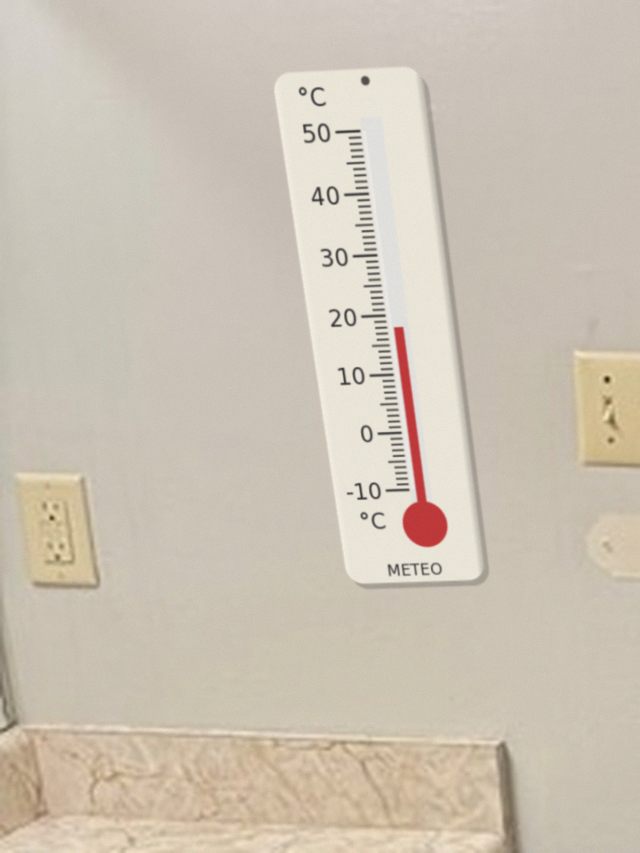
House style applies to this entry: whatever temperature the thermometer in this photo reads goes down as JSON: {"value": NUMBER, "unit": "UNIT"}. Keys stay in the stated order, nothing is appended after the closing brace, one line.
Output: {"value": 18, "unit": "°C"}
